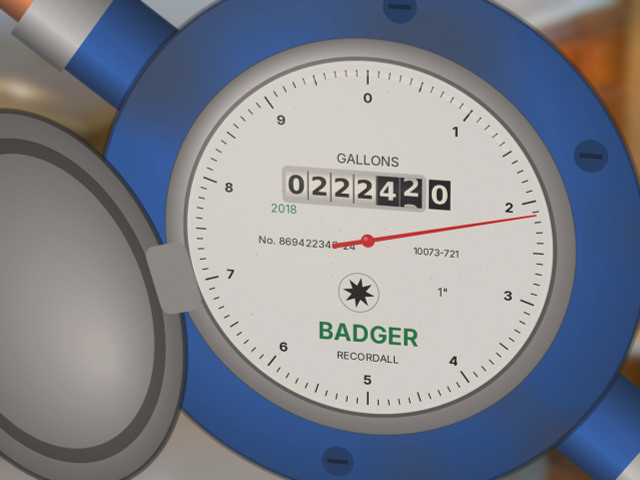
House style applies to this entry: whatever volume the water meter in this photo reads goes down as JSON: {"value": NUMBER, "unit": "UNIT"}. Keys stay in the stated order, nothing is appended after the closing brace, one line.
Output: {"value": 222422.1, "unit": "gal"}
